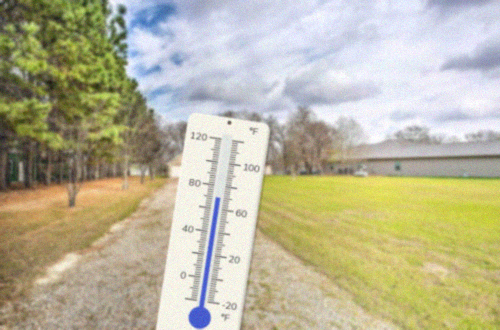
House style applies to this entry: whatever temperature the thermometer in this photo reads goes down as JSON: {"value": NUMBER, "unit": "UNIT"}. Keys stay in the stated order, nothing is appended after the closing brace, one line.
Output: {"value": 70, "unit": "°F"}
